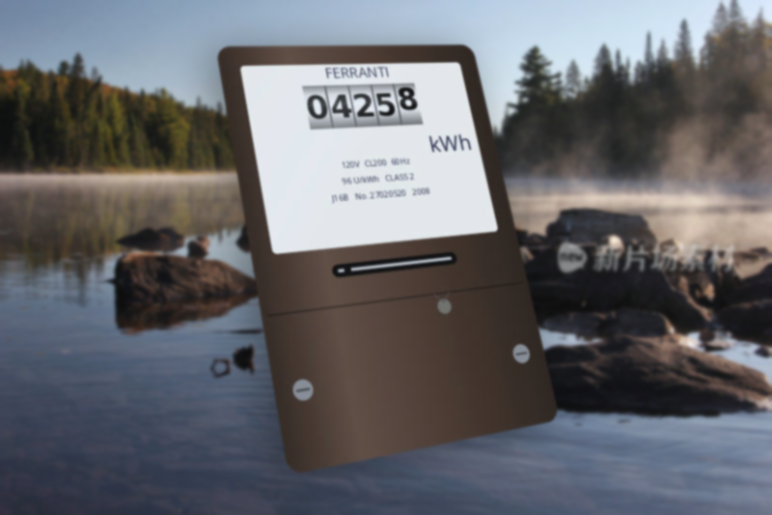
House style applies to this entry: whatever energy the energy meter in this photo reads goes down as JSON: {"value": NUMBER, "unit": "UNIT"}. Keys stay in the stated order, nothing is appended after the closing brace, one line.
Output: {"value": 4258, "unit": "kWh"}
